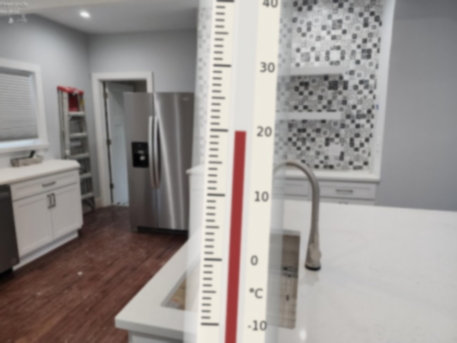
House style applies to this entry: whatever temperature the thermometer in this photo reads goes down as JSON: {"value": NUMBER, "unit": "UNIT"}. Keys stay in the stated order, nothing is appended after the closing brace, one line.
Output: {"value": 20, "unit": "°C"}
